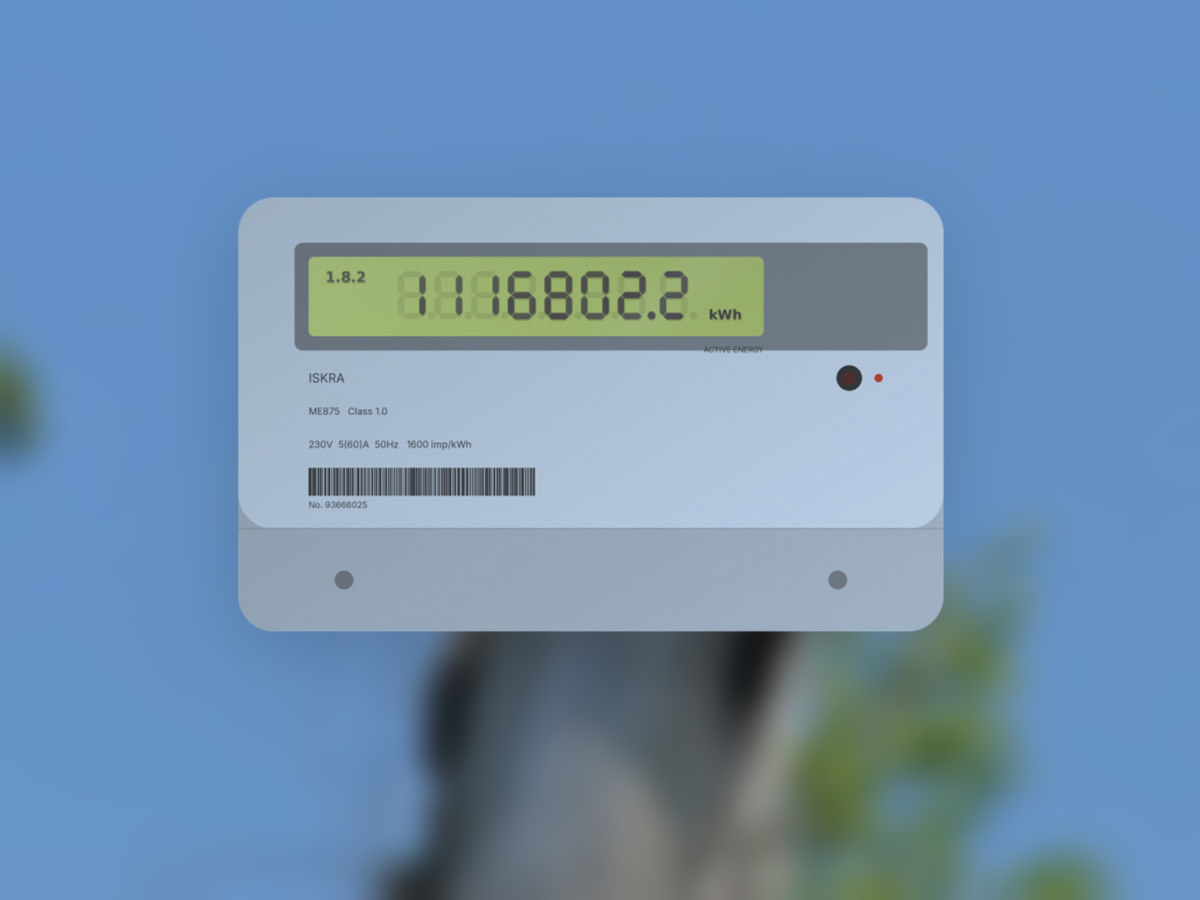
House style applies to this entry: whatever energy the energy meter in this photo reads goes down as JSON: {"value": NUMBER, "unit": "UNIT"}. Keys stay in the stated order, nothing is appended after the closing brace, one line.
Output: {"value": 1116802.2, "unit": "kWh"}
